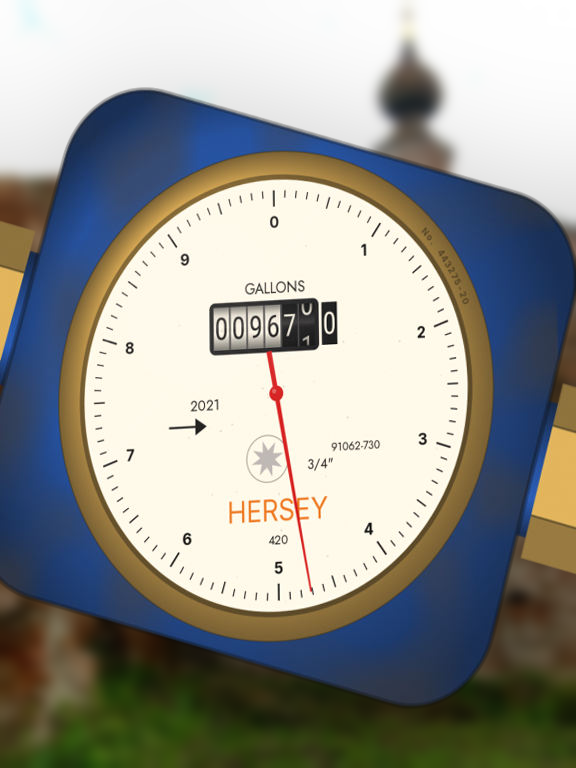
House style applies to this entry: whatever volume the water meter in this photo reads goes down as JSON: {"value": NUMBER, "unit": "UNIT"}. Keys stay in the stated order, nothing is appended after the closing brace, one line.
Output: {"value": 96704.7, "unit": "gal"}
